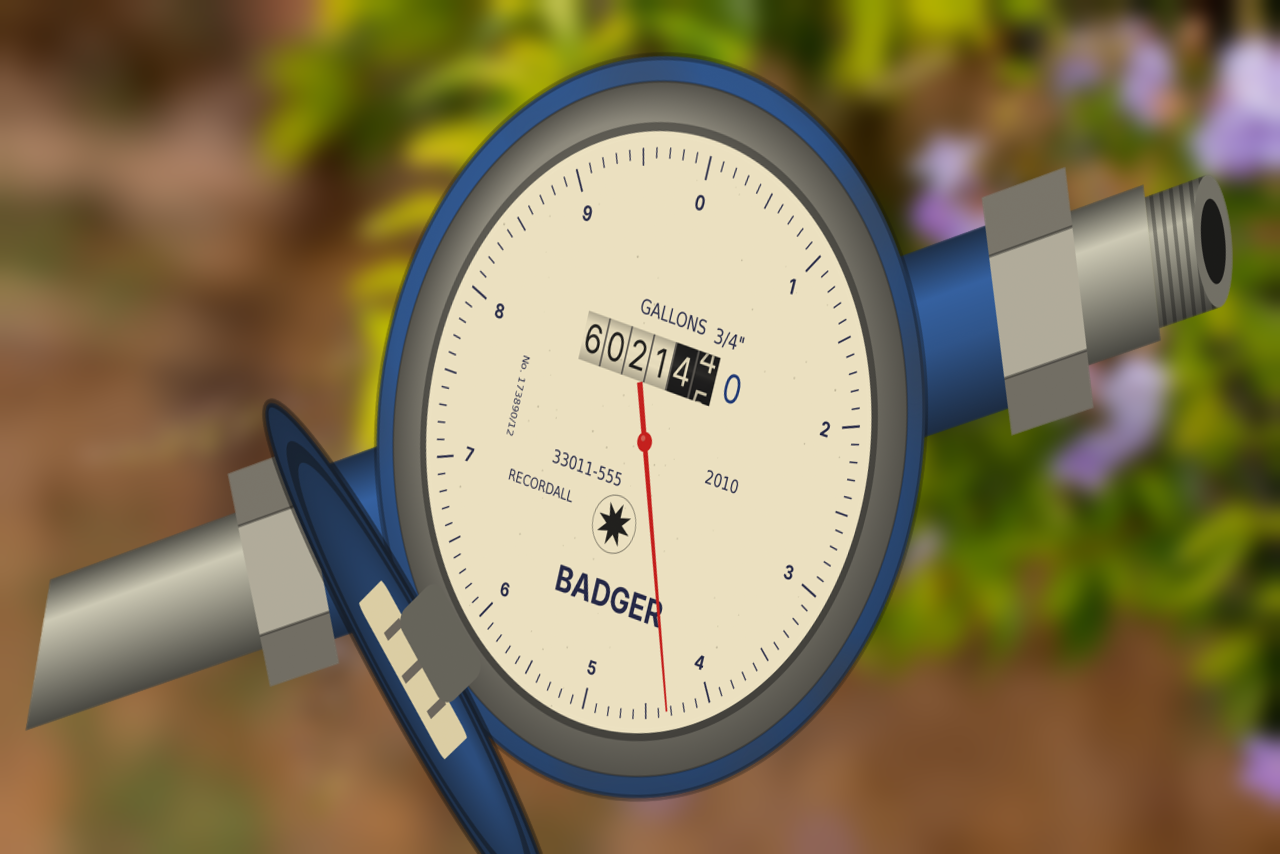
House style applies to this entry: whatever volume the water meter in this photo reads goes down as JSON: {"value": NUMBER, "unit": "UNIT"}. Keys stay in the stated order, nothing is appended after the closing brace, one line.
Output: {"value": 6021444.3, "unit": "gal"}
